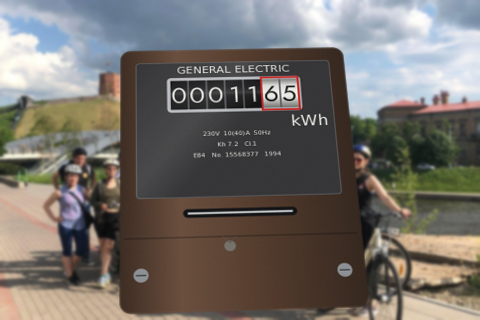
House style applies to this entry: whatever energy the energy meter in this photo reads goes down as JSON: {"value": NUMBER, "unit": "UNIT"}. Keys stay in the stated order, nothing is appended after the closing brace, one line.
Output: {"value": 11.65, "unit": "kWh"}
